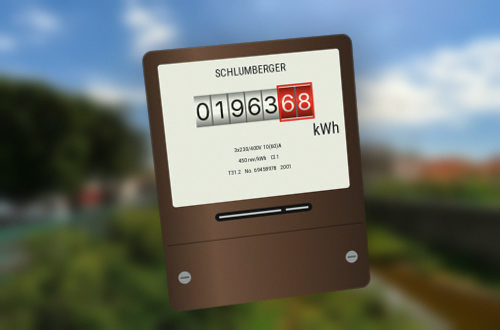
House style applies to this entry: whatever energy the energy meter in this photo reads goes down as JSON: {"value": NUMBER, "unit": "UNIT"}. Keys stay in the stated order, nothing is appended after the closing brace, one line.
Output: {"value": 1963.68, "unit": "kWh"}
